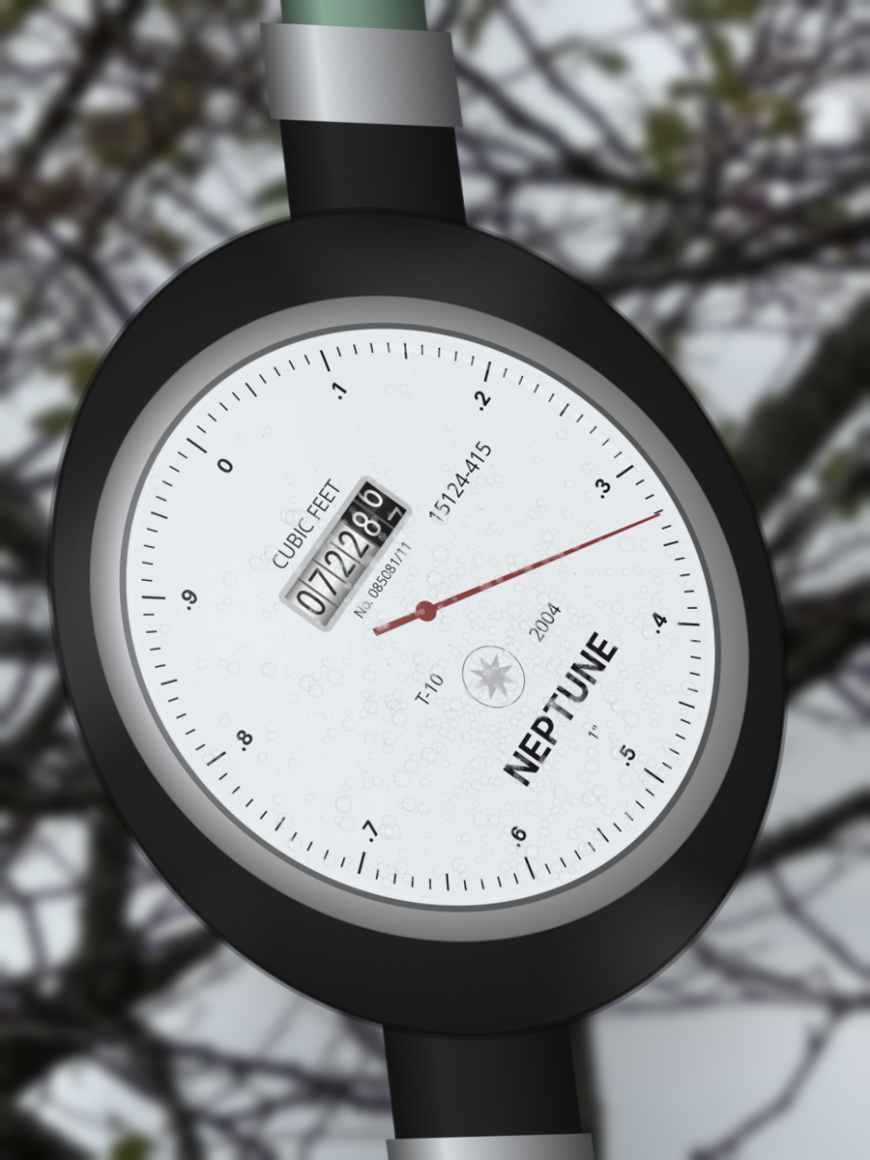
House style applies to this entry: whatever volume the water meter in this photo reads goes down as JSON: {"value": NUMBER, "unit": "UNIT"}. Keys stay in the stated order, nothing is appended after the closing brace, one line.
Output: {"value": 72286.33, "unit": "ft³"}
